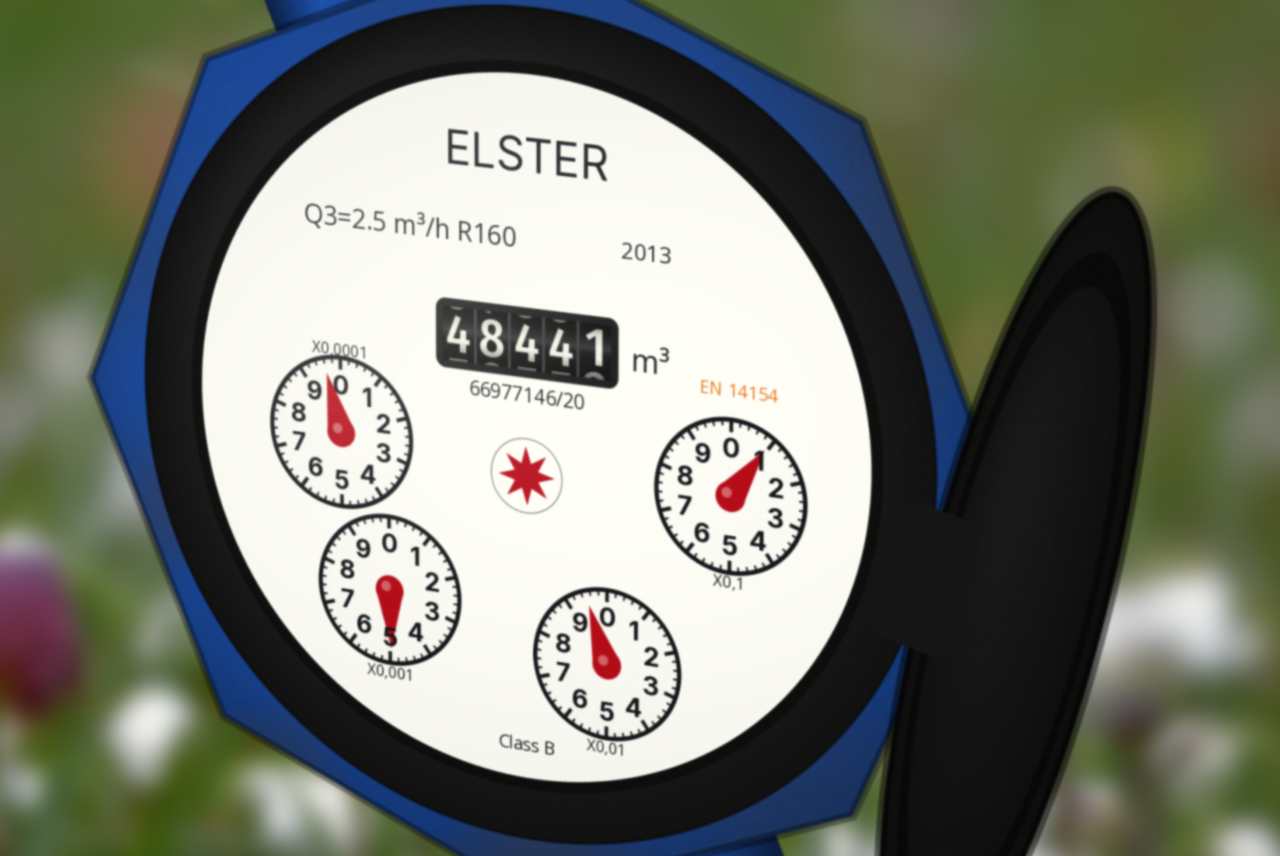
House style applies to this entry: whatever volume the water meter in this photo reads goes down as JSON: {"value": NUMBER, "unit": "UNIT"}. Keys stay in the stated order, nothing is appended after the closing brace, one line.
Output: {"value": 48441.0949, "unit": "m³"}
